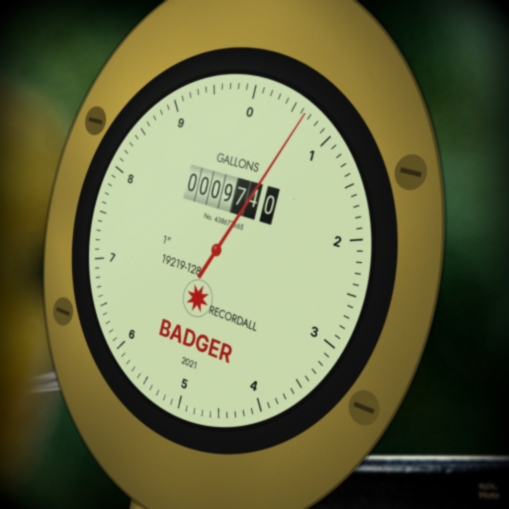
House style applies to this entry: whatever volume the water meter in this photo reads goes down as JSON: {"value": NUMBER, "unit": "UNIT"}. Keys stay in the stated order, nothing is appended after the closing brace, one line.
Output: {"value": 9740.6, "unit": "gal"}
